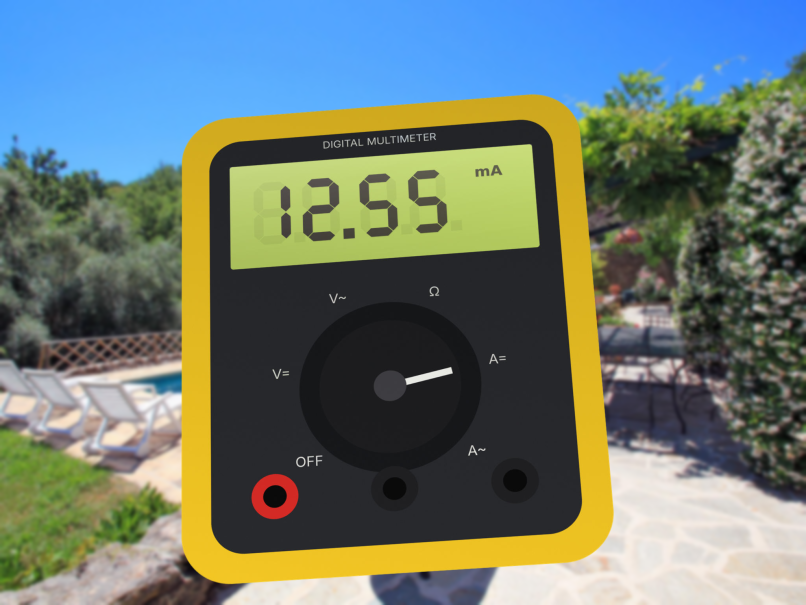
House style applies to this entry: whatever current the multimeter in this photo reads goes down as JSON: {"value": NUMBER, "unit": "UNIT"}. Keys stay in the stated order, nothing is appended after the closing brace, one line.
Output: {"value": 12.55, "unit": "mA"}
